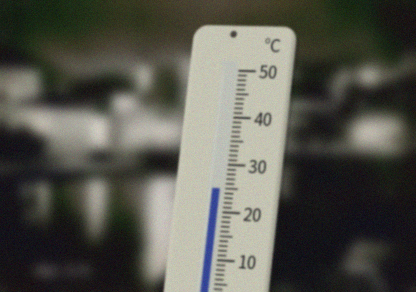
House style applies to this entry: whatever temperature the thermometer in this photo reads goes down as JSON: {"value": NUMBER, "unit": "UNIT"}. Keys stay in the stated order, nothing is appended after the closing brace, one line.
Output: {"value": 25, "unit": "°C"}
